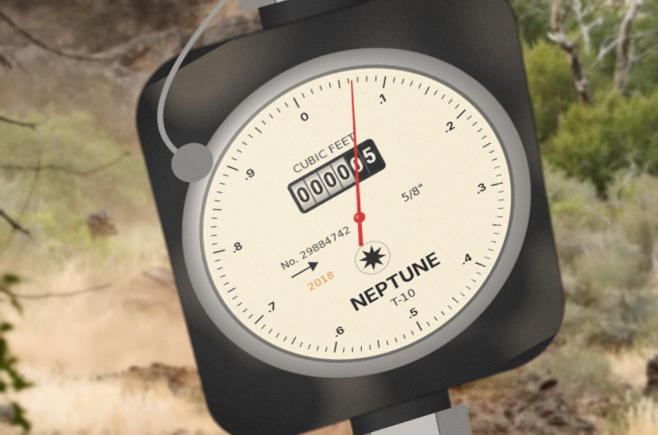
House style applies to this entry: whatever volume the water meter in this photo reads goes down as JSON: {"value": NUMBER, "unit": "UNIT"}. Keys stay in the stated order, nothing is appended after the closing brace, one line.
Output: {"value": 5.06, "unit": "ft³"}
